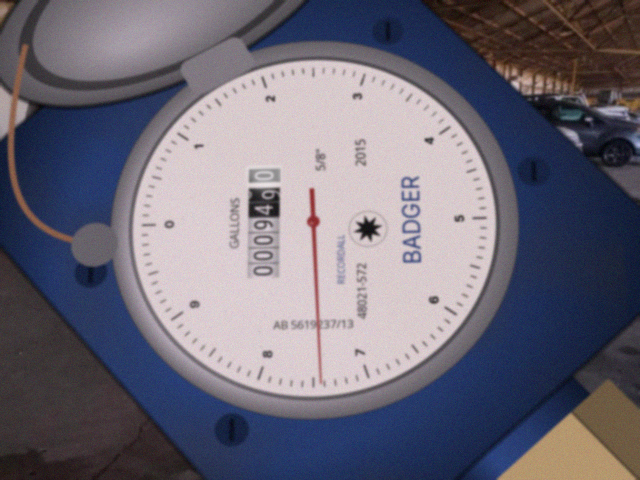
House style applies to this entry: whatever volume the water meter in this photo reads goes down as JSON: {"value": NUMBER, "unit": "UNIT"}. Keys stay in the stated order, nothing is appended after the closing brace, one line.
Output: {"value": 9487.4, "unit": "gal"}
